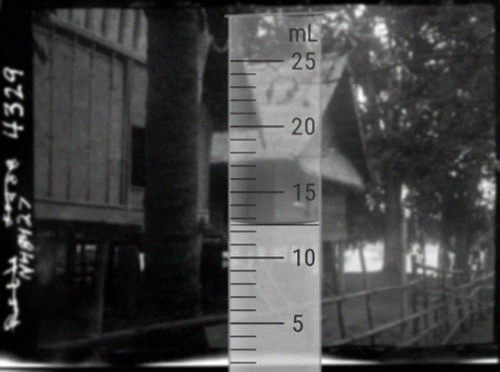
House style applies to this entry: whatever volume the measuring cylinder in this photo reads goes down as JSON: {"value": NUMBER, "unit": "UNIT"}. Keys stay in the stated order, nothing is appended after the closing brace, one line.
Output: {"value": 12.5, "unit": "mL"}
